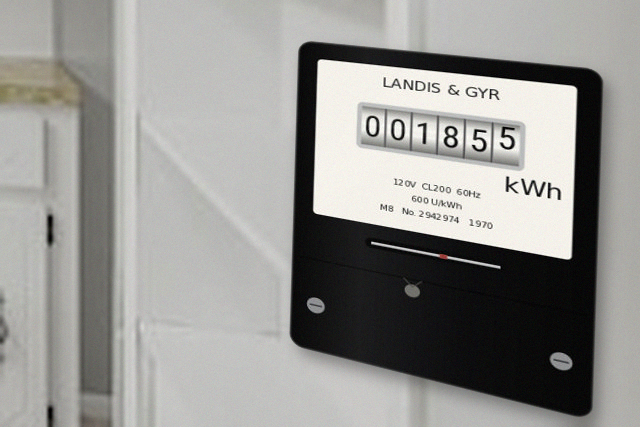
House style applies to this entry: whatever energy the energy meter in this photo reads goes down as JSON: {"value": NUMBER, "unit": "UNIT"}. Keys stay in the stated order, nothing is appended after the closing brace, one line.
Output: {"value": 1855, "unit": "kWh"}
